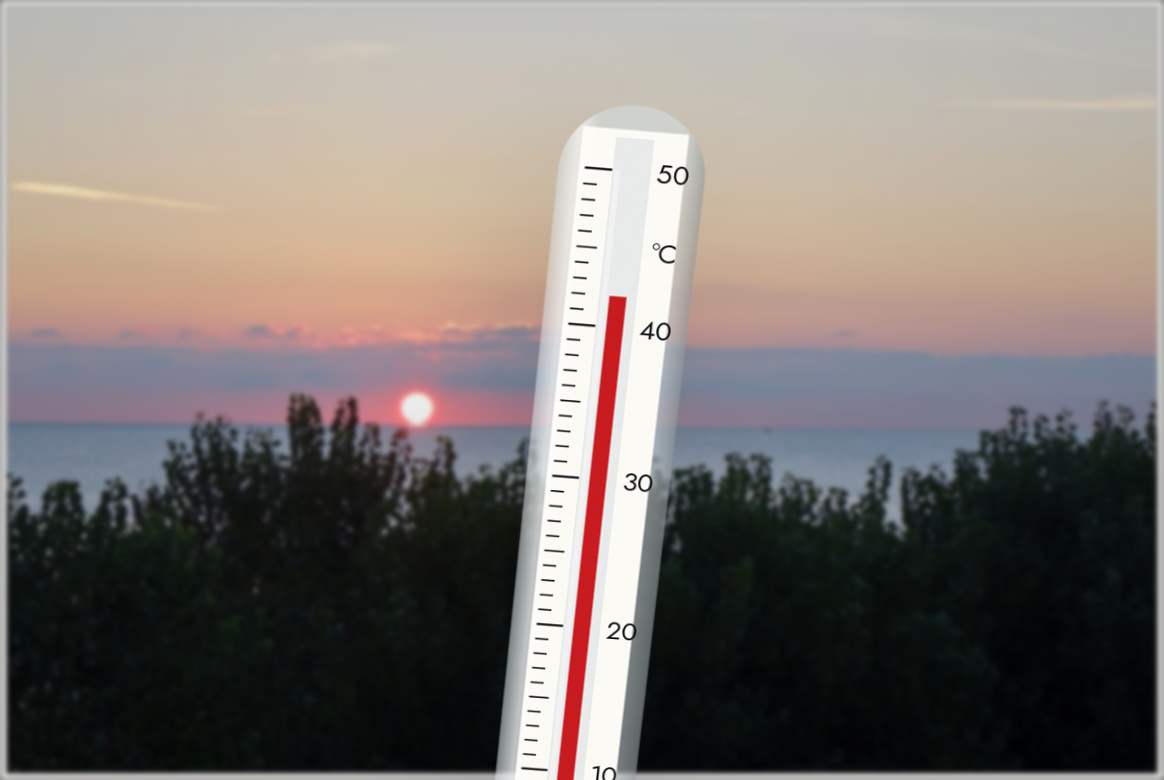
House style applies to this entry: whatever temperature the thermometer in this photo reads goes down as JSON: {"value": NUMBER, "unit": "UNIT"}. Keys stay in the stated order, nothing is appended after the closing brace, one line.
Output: {"value": 42, "unit": "°C"}
